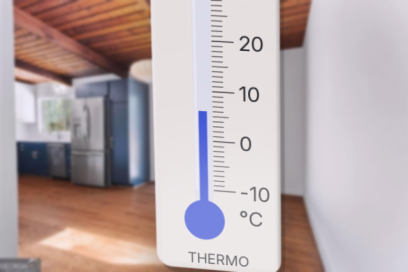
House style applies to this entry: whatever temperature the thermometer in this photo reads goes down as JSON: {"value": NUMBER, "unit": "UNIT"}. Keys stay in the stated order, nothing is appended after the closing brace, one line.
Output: {"value": 6, "unit": "°C"}
